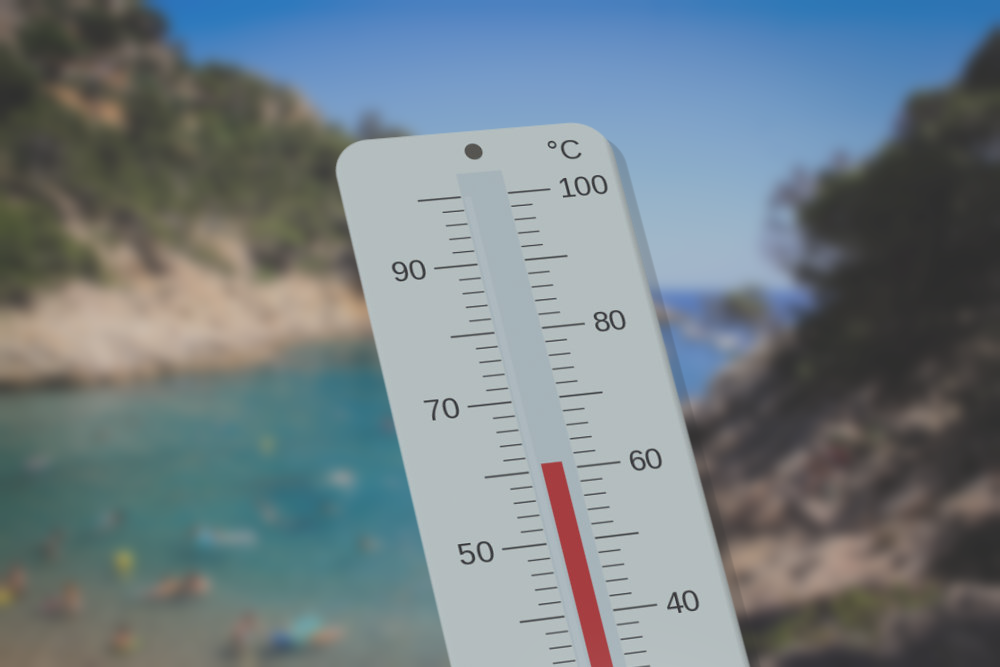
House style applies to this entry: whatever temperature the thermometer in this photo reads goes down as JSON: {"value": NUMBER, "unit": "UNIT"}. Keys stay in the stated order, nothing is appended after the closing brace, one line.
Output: {"value": 61, "unit": "°C"}
